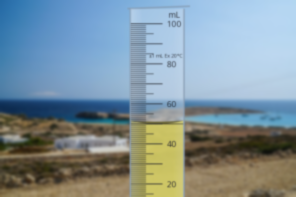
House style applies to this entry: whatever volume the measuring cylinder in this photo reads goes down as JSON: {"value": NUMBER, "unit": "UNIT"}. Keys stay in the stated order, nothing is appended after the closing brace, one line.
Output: {"value": 50, "unit": "mL"}
